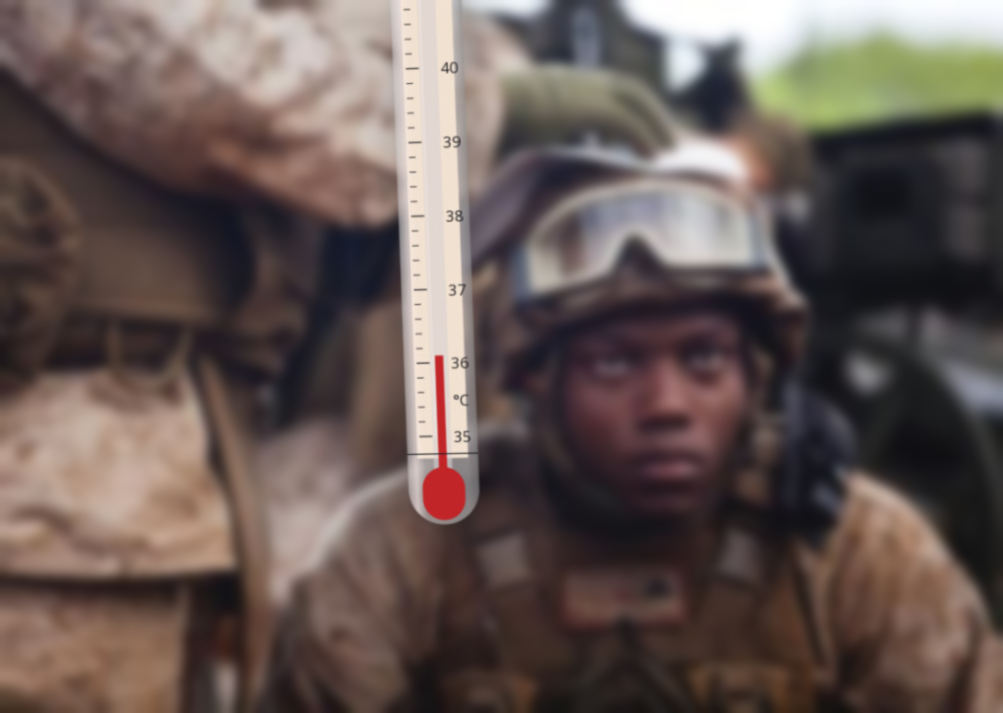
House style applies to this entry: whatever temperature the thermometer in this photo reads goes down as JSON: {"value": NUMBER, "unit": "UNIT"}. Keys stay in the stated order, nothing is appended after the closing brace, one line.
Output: {"value": 36.1, "unit": "°C"}
